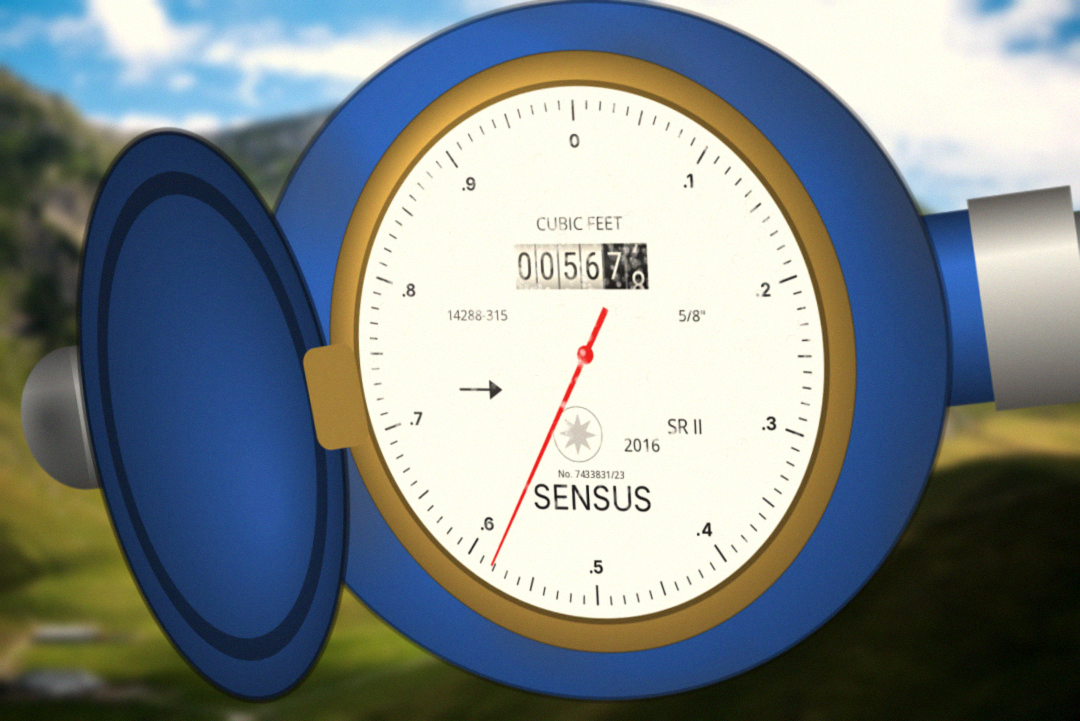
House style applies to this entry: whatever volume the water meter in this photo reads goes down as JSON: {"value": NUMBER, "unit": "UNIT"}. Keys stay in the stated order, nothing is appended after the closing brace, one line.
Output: {"value": 5677.58, "unit": "ft³"}
